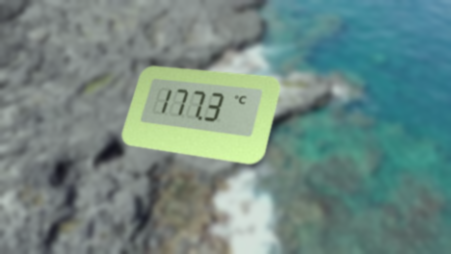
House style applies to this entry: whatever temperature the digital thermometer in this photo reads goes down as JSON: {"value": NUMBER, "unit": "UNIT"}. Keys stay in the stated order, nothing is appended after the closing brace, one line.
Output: {"value": 177.3, "unit": "°C"}
